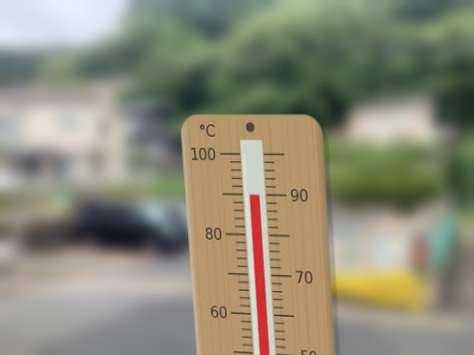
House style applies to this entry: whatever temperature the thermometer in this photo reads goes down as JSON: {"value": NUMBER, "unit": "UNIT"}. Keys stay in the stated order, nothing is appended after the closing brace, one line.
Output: {"value": 90, "unit": "°C"}
